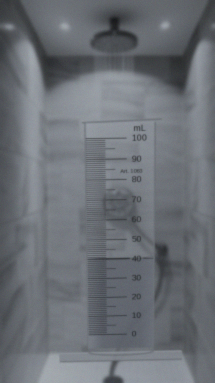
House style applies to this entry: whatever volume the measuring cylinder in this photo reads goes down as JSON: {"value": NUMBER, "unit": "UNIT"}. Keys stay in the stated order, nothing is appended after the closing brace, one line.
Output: {"value": 40, "unit": "mL"}
